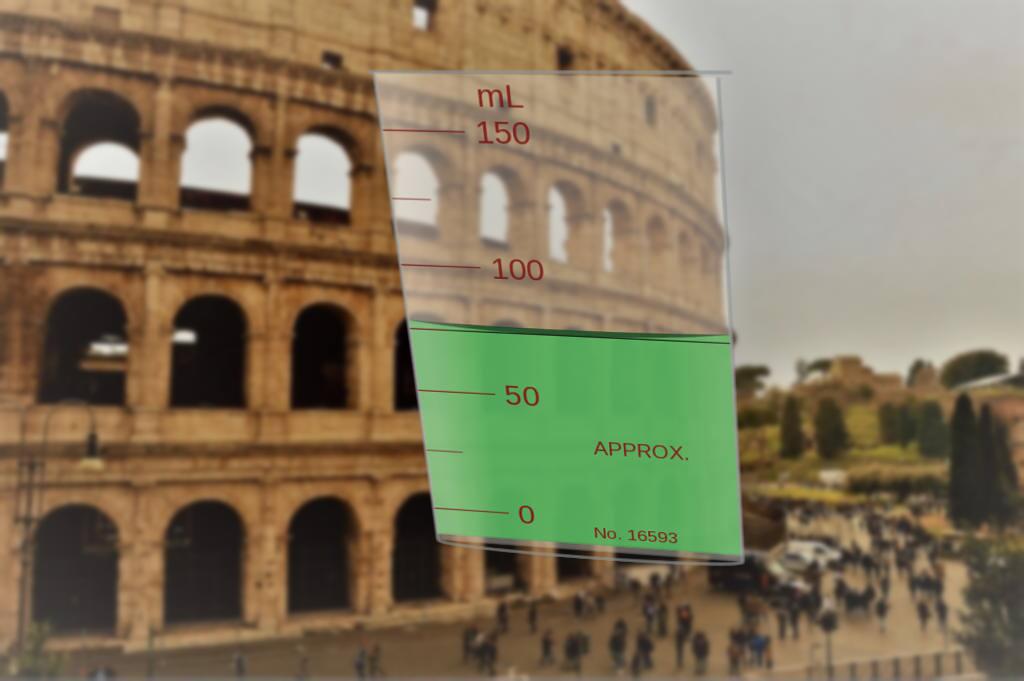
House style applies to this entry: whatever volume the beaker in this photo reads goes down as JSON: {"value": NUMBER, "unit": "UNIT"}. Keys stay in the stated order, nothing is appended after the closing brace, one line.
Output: {"value": 75, "unit": "mL"}
